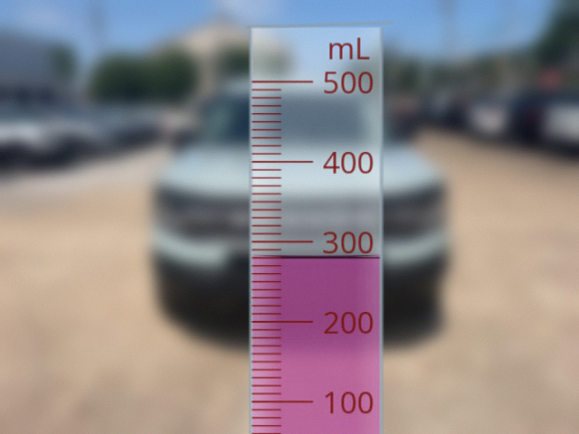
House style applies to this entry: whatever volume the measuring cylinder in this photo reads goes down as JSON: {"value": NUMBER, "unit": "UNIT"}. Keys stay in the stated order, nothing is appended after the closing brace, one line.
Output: {"value": 280, "unit": "mL"}
